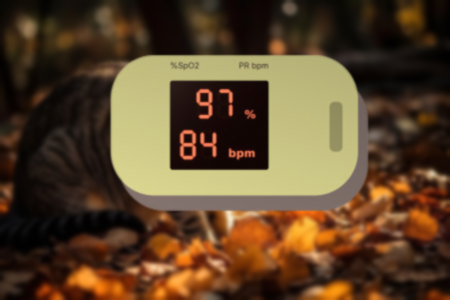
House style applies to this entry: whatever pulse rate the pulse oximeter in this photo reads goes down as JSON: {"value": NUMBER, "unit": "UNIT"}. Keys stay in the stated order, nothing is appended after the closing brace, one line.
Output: {"value": 84, "unit": "bpm"}
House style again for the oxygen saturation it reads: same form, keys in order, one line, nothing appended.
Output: {"value": 97, "unit": "%"}
